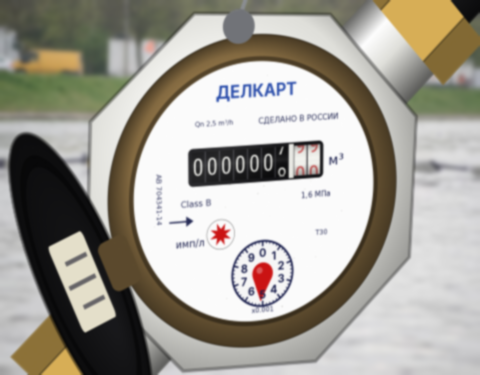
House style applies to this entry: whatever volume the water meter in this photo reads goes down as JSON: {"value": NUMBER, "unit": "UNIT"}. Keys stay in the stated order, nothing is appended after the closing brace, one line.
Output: {"value": 7.995, "unit": "m³"}
